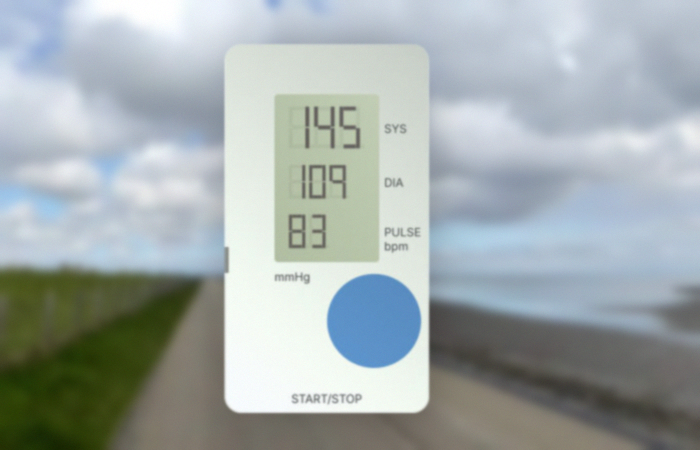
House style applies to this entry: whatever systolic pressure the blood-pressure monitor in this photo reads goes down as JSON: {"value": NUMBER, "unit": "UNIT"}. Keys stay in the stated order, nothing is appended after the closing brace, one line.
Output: {"value": 145, "unit": "mmHg"}
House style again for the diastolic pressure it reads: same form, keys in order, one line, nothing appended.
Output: {"value": 109, "unit": "mmHg"}
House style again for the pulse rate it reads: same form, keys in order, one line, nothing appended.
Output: {"value": 83, "unit": "bpm"}
